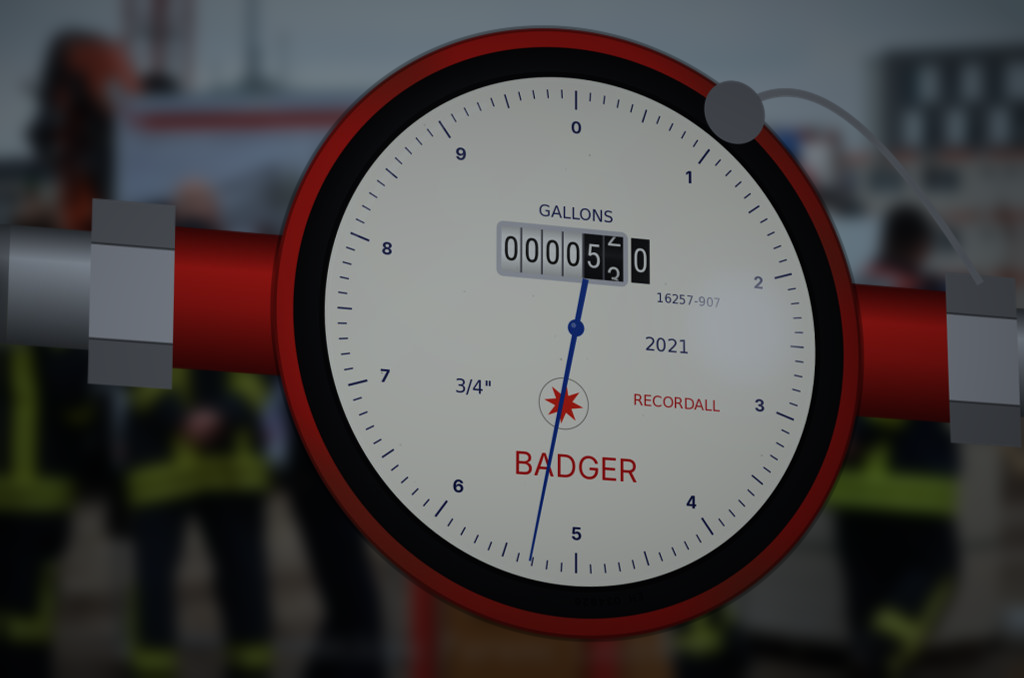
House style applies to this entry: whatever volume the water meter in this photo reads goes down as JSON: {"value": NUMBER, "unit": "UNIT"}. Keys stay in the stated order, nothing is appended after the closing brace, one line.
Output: {"value": 525.3, "unit": "gal"}
